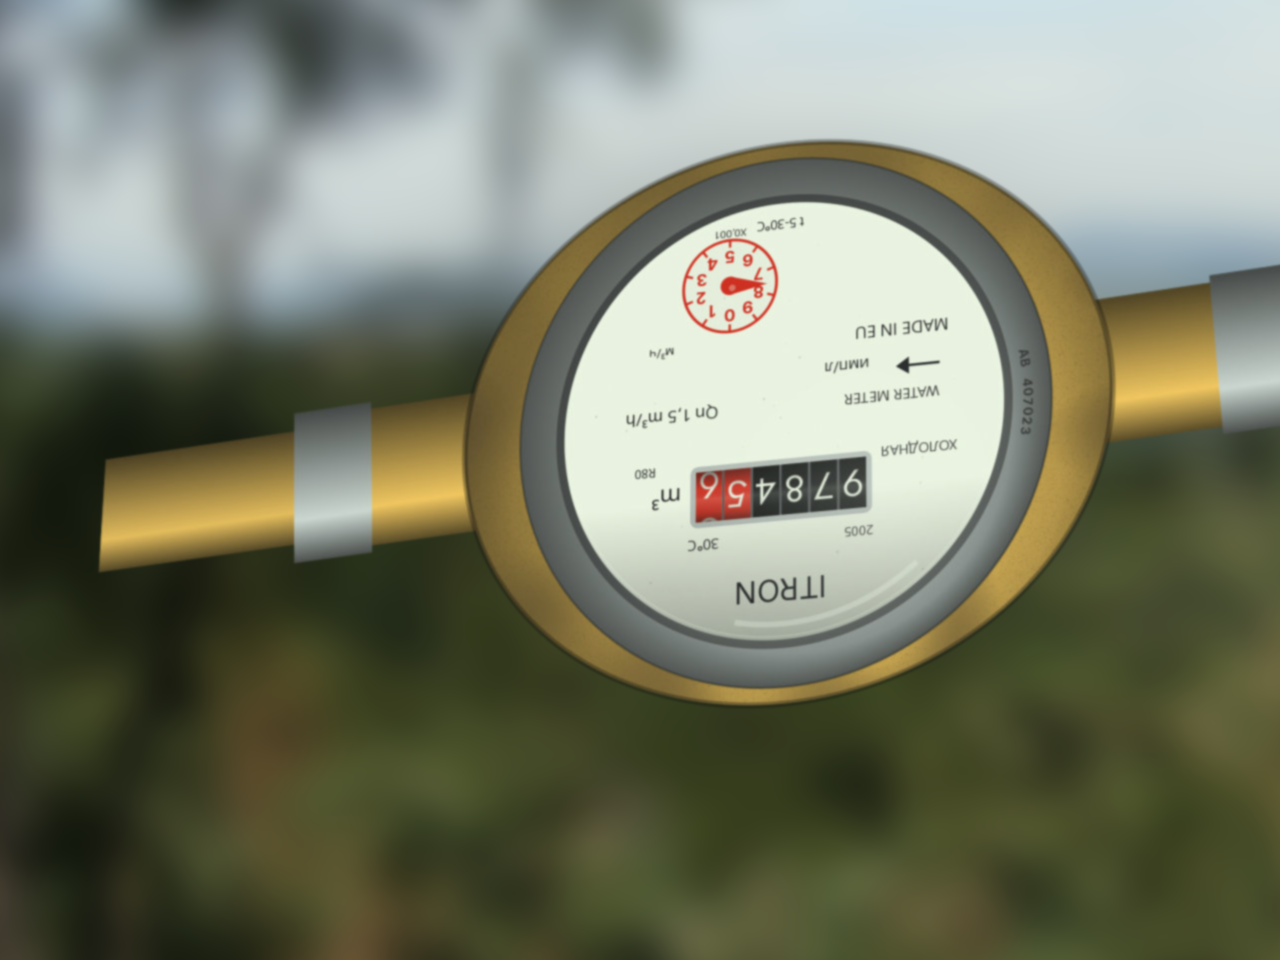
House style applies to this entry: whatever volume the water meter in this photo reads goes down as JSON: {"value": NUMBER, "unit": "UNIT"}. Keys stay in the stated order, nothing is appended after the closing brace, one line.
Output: {"value": 9784.557, "unit": "m³"}
